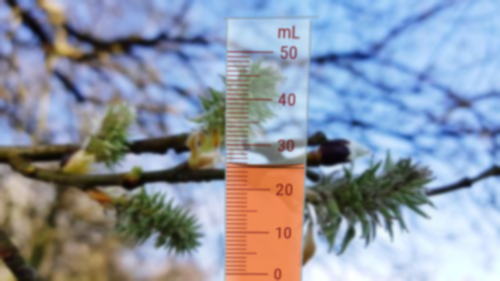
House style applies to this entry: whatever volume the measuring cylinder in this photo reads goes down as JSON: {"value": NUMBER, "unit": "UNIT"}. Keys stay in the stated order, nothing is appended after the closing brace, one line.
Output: {"value": 25, "unit": "mL"}
